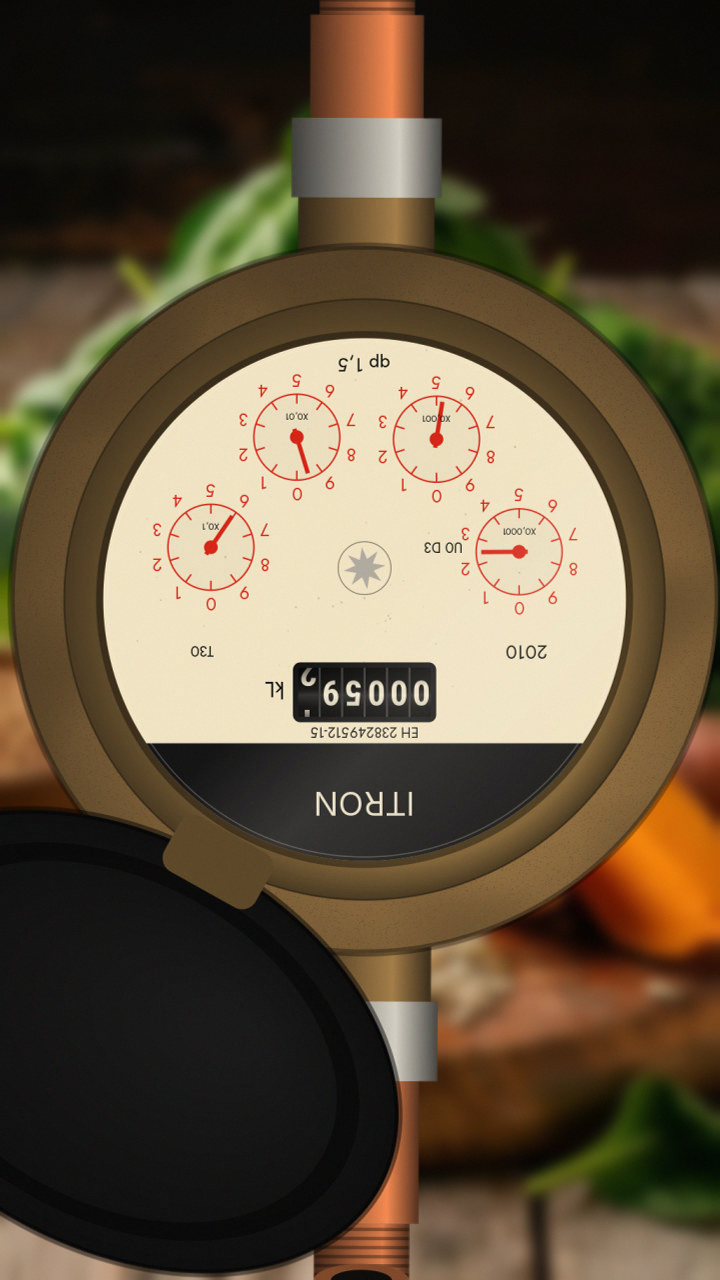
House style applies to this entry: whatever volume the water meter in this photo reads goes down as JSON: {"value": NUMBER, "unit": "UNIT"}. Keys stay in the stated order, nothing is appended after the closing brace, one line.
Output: {"value": 591.5952, "unit": "kL"}
